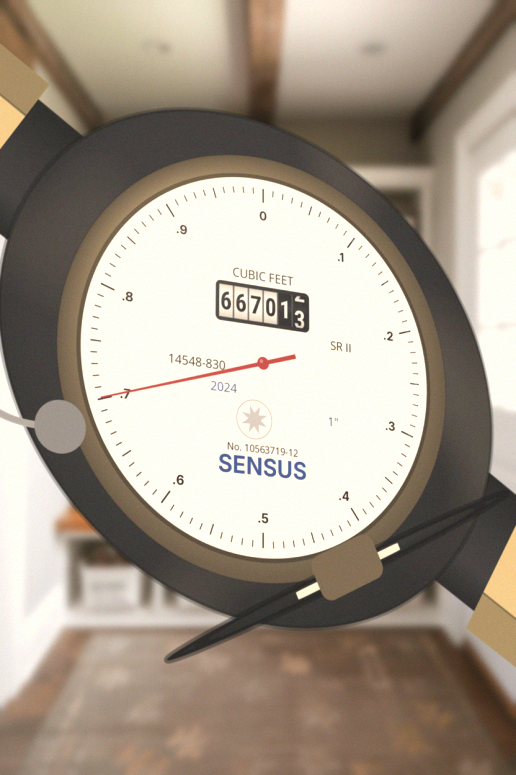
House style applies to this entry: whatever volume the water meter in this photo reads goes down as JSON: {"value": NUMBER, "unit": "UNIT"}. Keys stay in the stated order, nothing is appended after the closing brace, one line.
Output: {"value": 667012.70, "unit": "ft³"}
